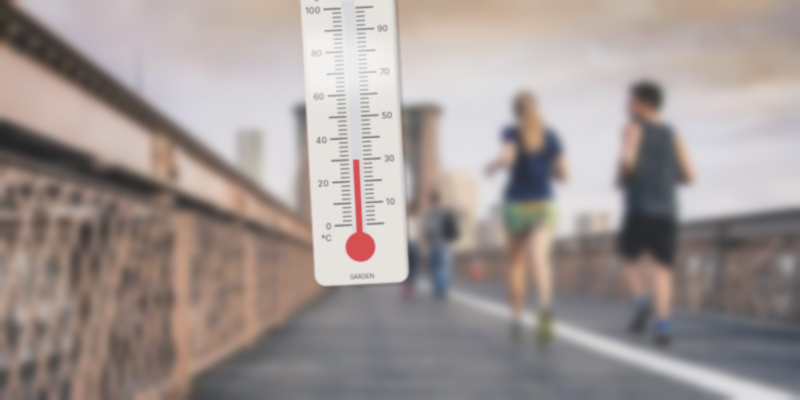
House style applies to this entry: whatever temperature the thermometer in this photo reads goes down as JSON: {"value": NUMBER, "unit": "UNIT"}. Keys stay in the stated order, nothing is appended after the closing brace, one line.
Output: {"value": 30, "unit": "°C"}
